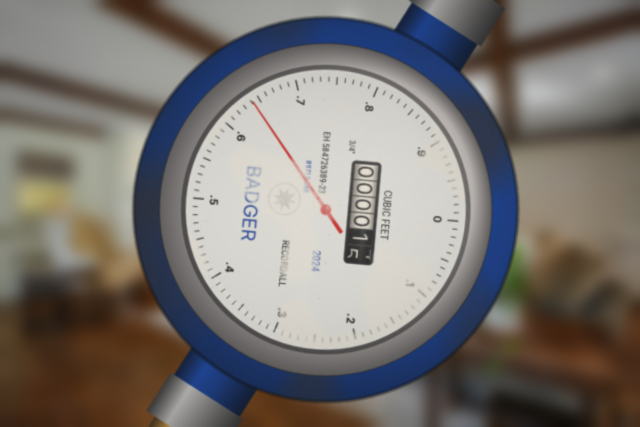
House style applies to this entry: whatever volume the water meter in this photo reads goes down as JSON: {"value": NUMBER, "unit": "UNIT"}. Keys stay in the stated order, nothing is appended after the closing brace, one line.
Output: {"value": 14.64, "unit": "ft³"}
